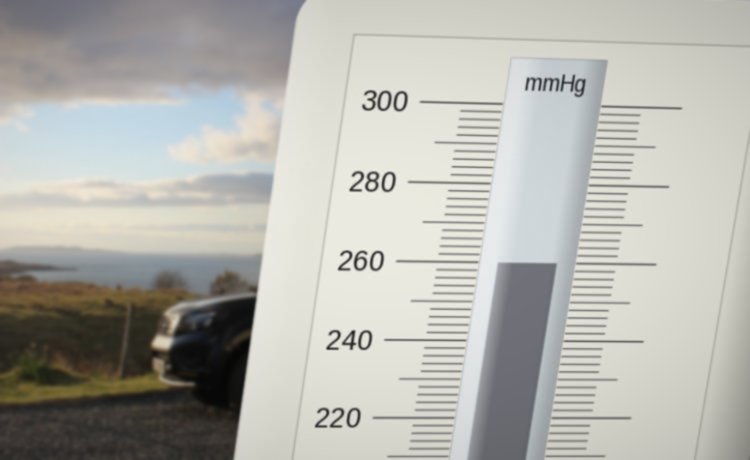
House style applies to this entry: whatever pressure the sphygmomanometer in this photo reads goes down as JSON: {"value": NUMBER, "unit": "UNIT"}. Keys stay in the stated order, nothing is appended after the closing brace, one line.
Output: {"value": 260, "unit": "mmHg"}
